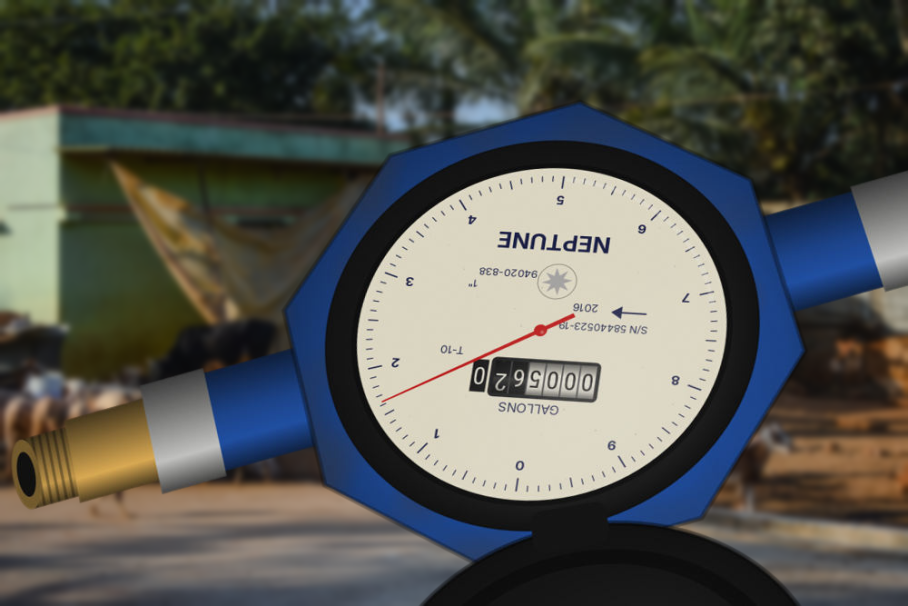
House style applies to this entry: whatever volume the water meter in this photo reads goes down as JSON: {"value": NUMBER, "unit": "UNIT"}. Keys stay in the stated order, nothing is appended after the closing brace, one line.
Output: {"value": 5621.6, "unit": "gal"}
